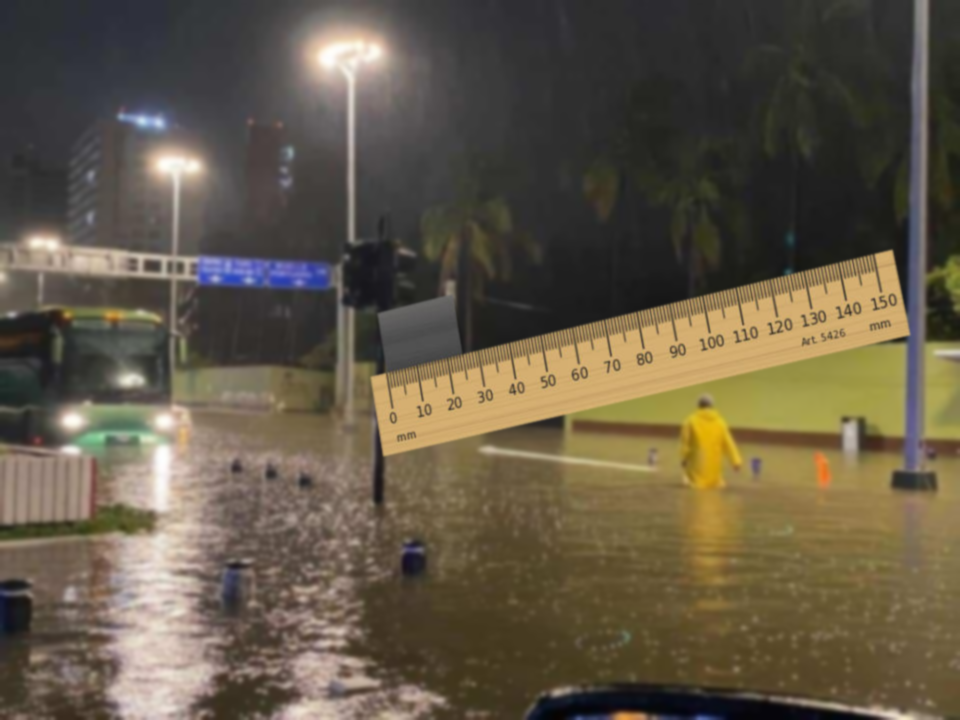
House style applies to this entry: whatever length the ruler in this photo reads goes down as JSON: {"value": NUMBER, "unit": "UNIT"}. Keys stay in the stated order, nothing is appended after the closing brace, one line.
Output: {"value": 25, "unit": "mm"}
